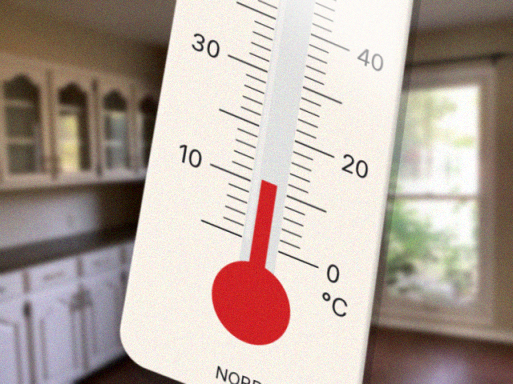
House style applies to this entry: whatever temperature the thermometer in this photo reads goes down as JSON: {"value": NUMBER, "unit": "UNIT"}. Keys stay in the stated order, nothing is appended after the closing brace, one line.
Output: {"value": 11, "unit": "°C"}
